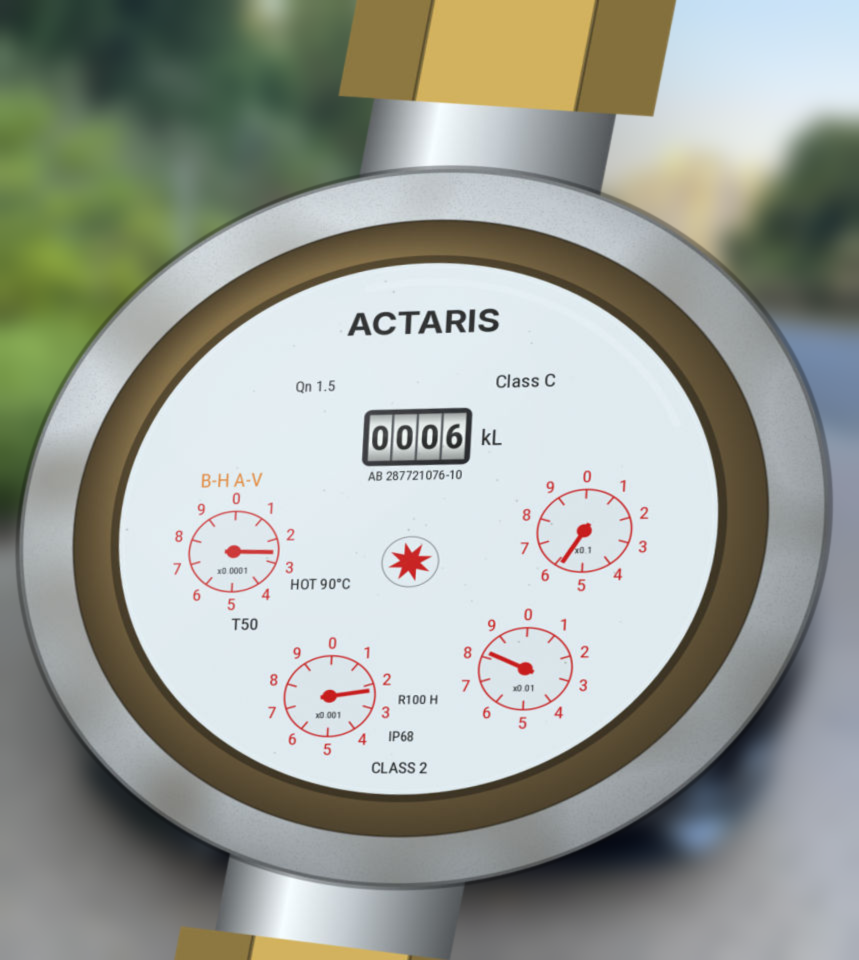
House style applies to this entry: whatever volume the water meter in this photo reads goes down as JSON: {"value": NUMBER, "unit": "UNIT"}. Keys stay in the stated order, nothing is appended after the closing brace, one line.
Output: {"value": 6.5822, "unit": "kL"}
